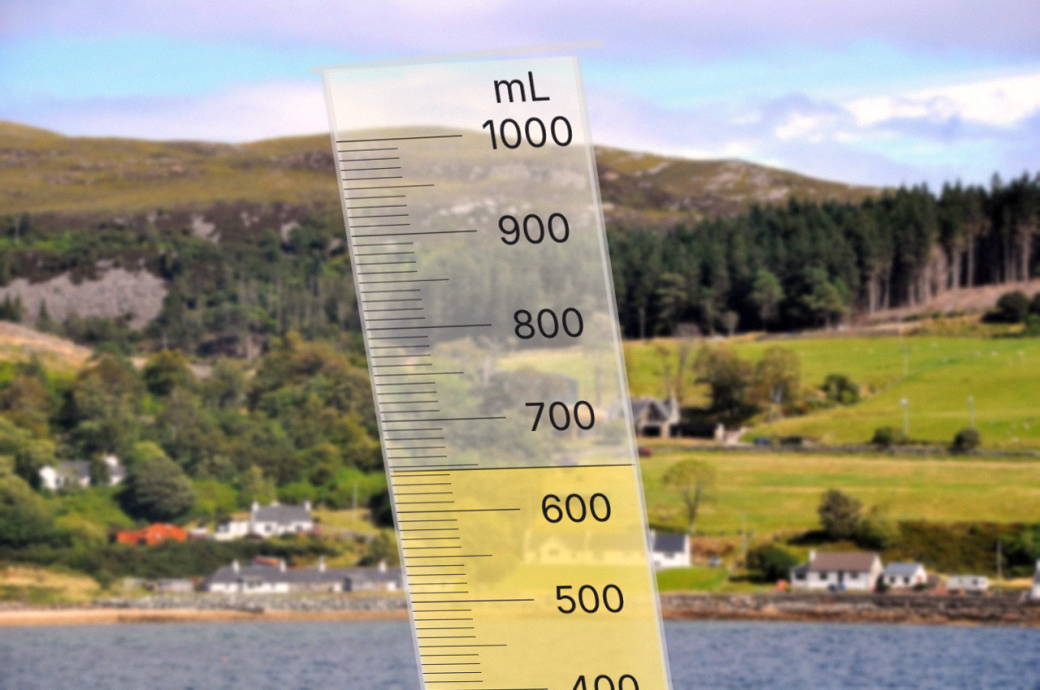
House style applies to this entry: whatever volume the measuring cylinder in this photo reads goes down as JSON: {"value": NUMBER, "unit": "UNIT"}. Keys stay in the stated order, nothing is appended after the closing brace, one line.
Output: {"value": 645, "unit": "mL"}
